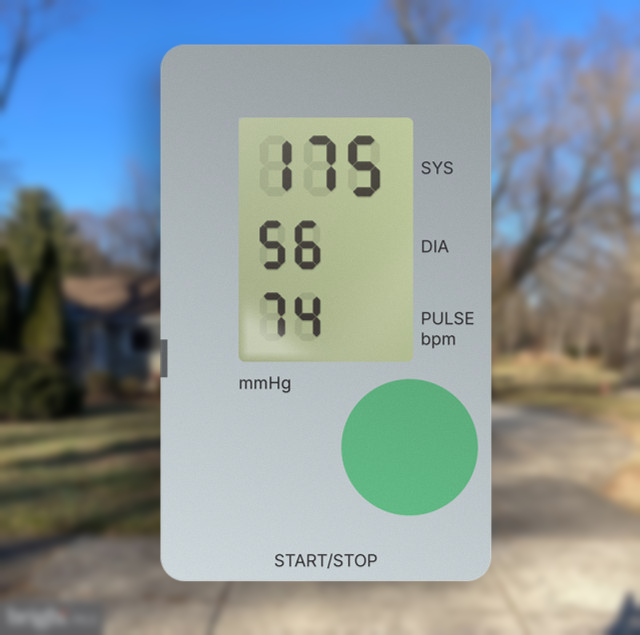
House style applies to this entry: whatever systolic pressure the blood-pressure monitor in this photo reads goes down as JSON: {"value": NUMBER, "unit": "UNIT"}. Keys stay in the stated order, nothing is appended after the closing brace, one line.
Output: {"value": 175, "unit": "mmHg"}
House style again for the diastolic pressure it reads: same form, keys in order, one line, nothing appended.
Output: {"value": 56, "unit": "mmHg"}
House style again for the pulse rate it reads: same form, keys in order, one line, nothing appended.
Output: {"value": 74, "unit": "bpm"}
